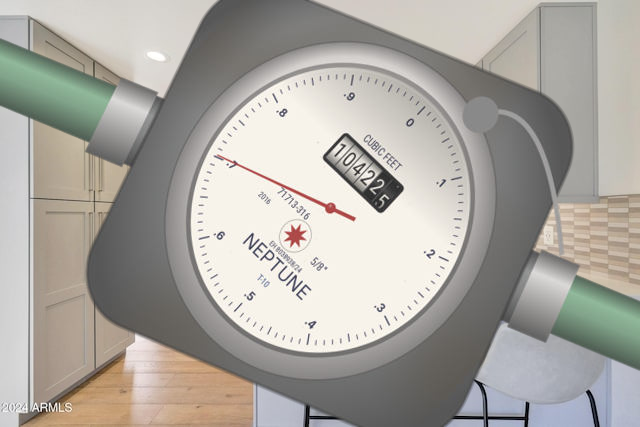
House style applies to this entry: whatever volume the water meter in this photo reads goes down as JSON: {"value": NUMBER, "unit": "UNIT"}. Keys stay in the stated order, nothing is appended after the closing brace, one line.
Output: {"value": 104224.70, "unit": "ft³"}
